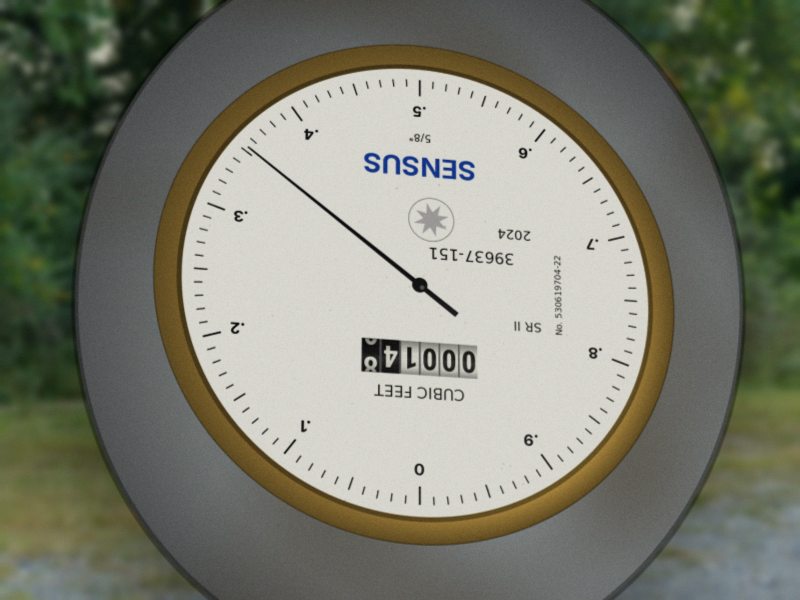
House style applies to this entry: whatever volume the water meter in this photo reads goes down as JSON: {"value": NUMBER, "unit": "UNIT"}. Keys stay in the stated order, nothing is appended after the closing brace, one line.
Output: {"value": 148.35, "unit": "ft³"}
